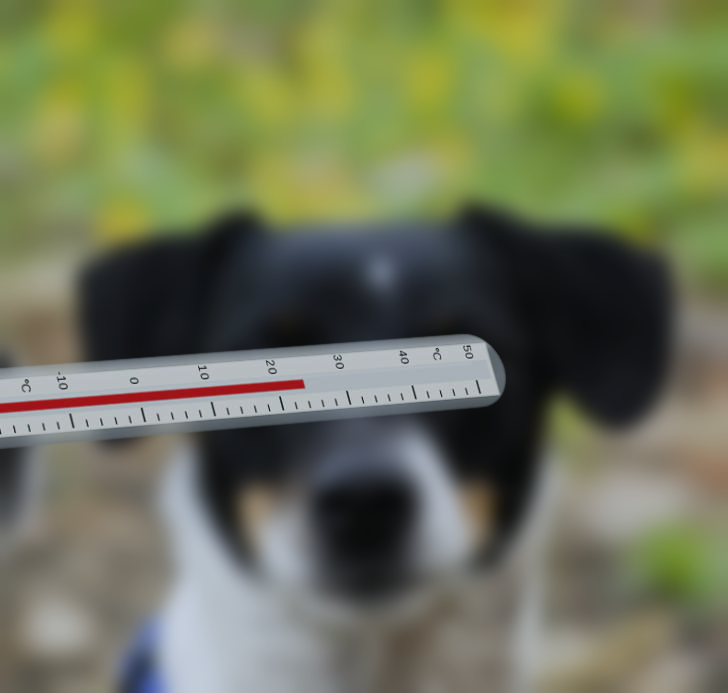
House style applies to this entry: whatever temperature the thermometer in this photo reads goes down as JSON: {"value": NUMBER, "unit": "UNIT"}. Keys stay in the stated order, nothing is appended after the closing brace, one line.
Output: {"value": 24, "unit": "°C"}
